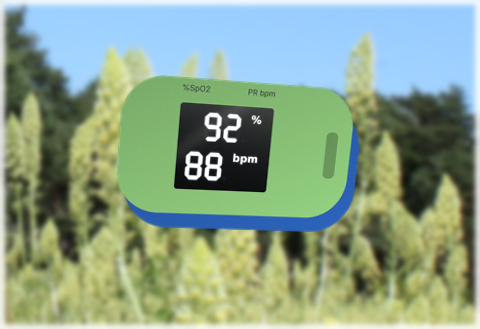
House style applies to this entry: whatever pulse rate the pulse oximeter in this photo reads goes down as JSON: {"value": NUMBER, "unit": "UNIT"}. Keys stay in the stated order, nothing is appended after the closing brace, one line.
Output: {"value": 88, "unit": "bpm"}
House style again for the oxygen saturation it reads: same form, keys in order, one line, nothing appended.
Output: {"value": 92, "unit": "%"}
